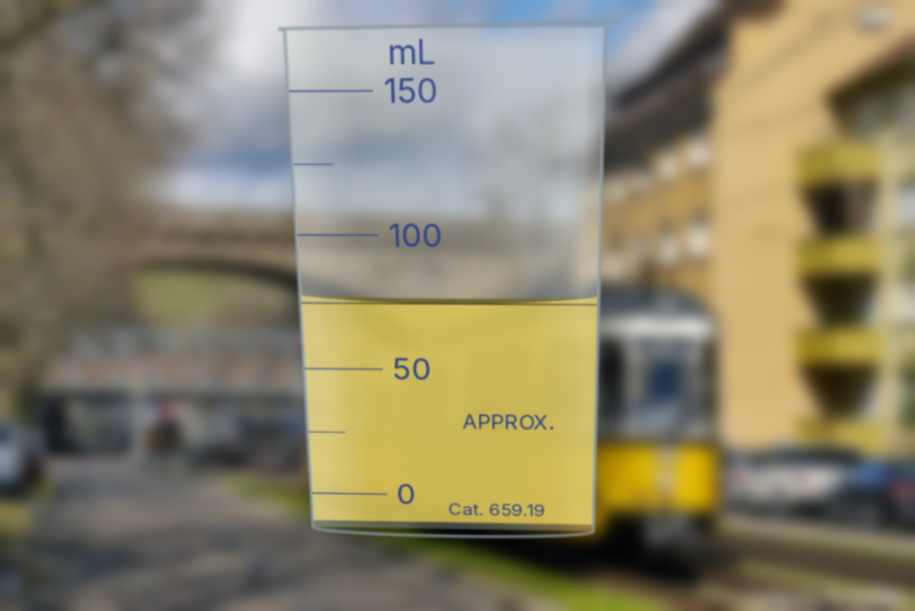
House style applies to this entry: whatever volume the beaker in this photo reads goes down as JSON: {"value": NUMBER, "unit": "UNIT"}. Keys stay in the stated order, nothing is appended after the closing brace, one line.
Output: {"value": 75, "unit": "mL"}
